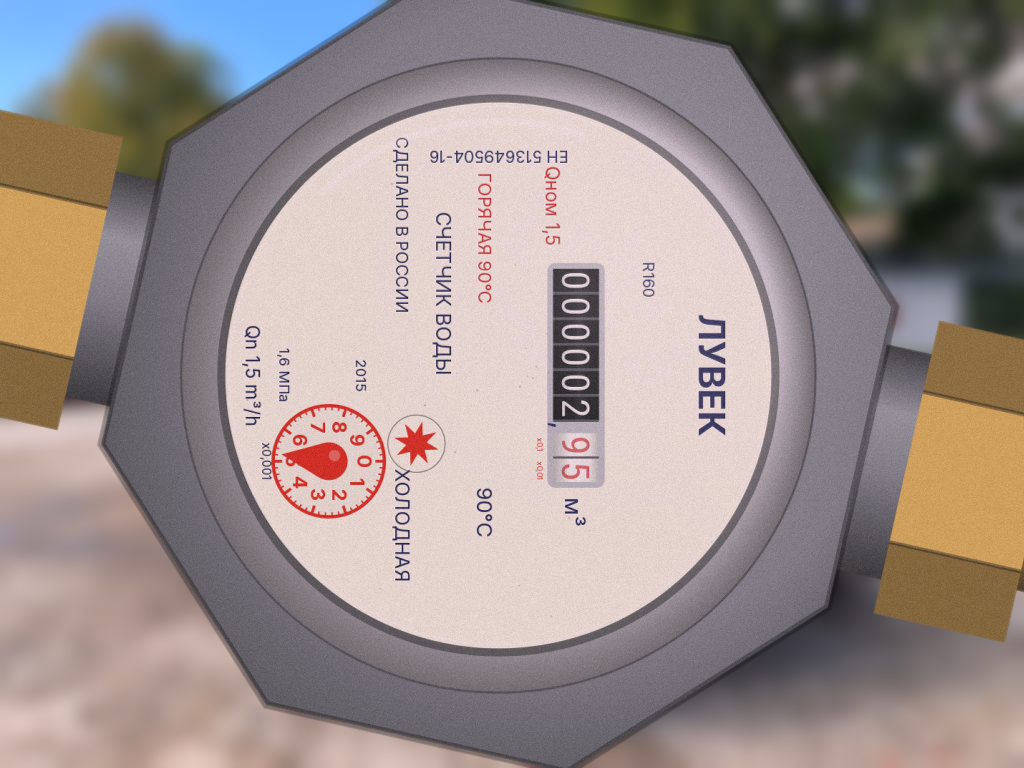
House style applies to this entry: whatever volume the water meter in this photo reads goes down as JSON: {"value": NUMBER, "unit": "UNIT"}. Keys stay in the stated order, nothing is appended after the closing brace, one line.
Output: {"value": 2.955, "unit": "m³"}
